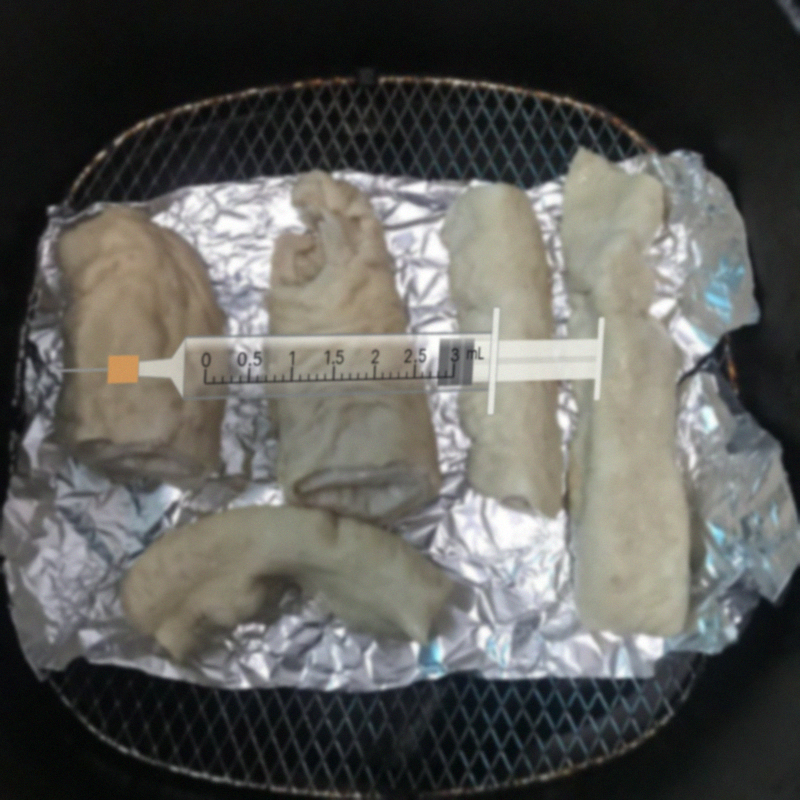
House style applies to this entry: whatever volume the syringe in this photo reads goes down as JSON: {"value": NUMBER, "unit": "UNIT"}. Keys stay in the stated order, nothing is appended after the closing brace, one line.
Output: {"value": 2.8, "unit": "mL"}
